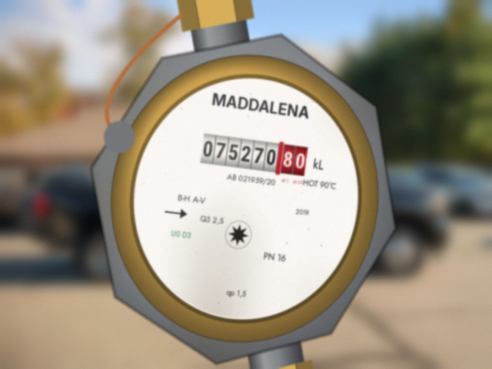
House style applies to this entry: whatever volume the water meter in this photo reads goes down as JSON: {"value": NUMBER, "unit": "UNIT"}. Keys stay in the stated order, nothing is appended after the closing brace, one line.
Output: {"value": 75270.80, "unit": "kL"}
